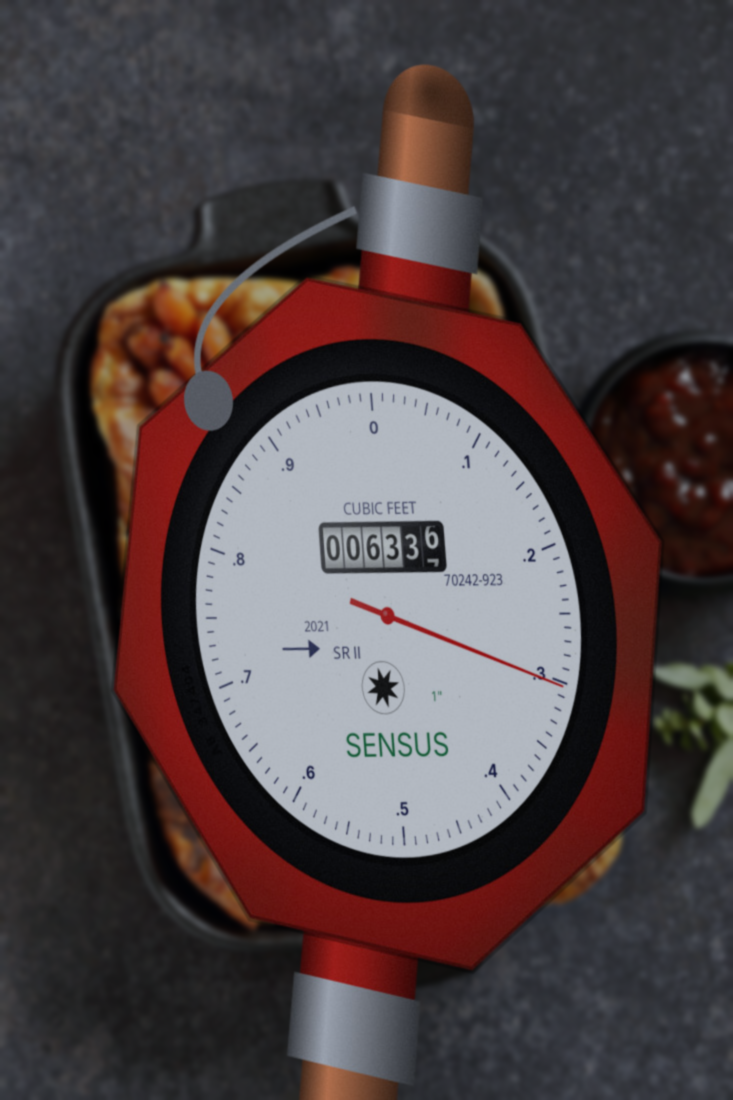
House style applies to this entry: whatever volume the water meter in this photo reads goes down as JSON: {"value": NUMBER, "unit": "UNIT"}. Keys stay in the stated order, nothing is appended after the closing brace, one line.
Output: {"value": 6336.30, "unit": "ft³"}
